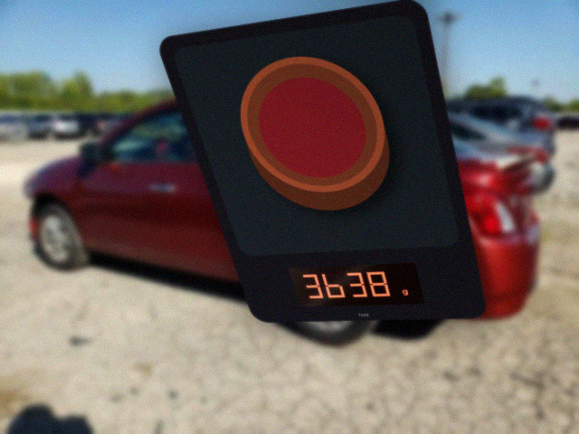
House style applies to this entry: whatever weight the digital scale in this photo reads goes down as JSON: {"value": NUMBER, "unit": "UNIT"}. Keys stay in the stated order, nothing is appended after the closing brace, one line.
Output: {"value": 3638, "unit": "g"}
